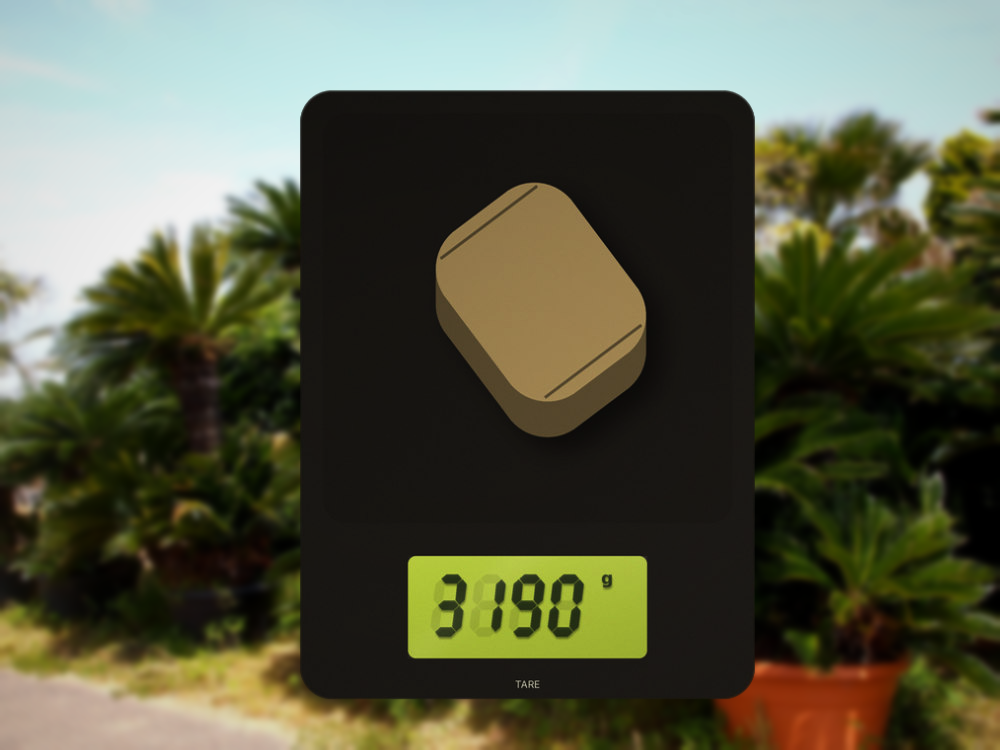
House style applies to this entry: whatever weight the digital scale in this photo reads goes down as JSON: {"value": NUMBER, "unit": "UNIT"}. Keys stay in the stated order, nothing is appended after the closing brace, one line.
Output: {"value": 3190, "unit": "g"}
